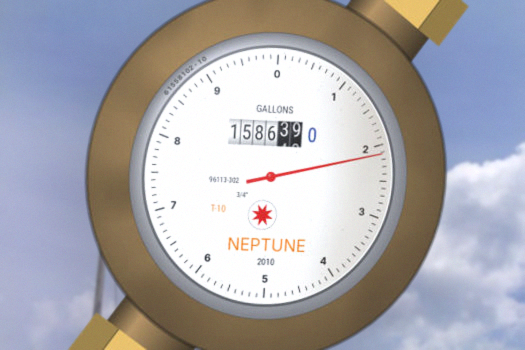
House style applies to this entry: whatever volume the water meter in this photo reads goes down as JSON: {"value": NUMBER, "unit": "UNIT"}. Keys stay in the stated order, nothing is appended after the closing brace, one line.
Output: {"value": 1586392.1, "unit": "gal"}
